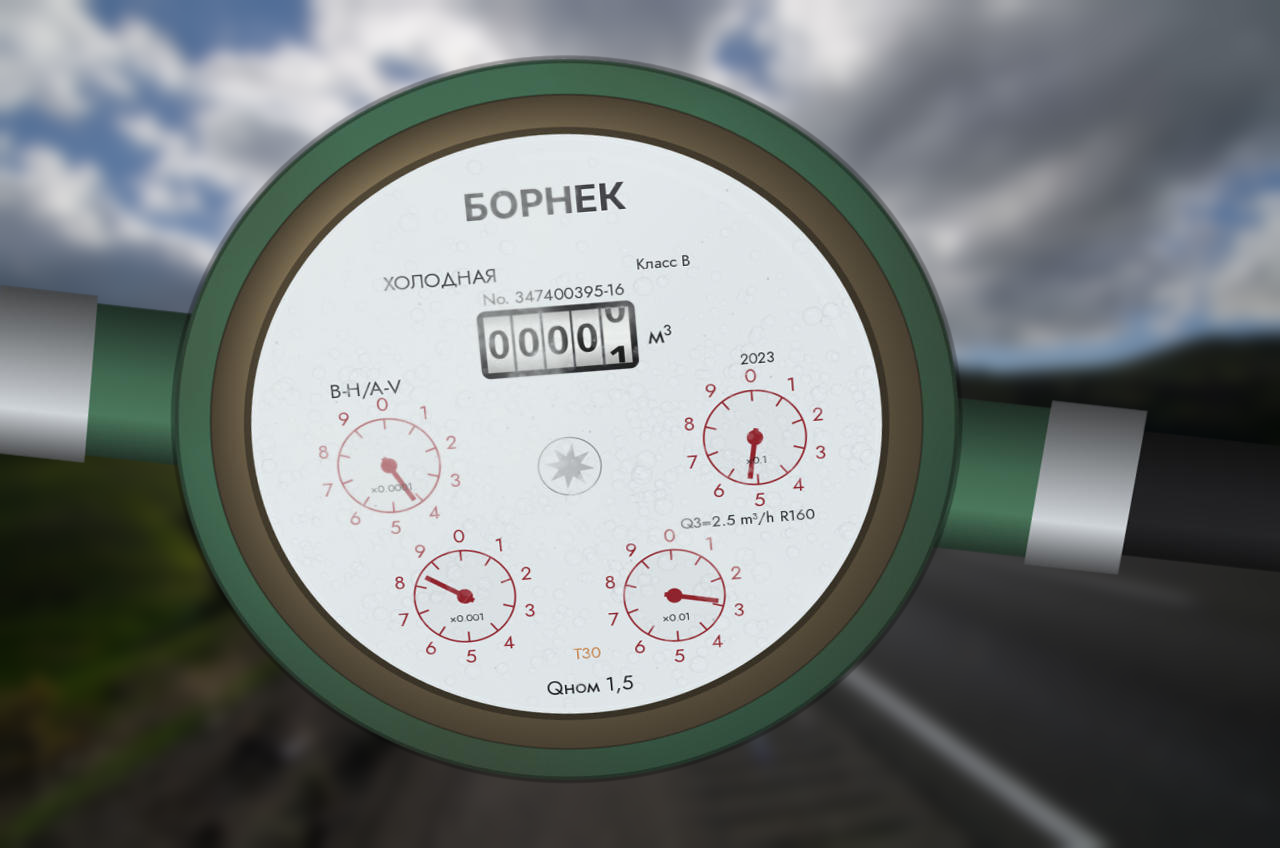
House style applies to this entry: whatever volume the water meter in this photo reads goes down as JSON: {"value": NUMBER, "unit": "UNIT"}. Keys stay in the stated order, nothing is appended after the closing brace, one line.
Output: {"value": 0.5284, "unit": "m³"}
